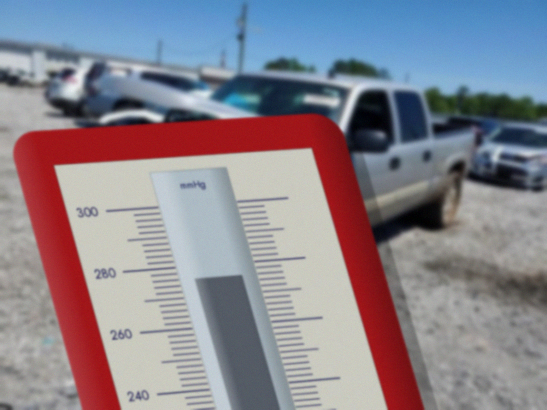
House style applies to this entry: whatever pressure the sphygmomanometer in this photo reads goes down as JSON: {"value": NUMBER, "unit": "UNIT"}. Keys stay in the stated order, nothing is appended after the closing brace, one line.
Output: {"value": 276, "unit": "mmHg"}
